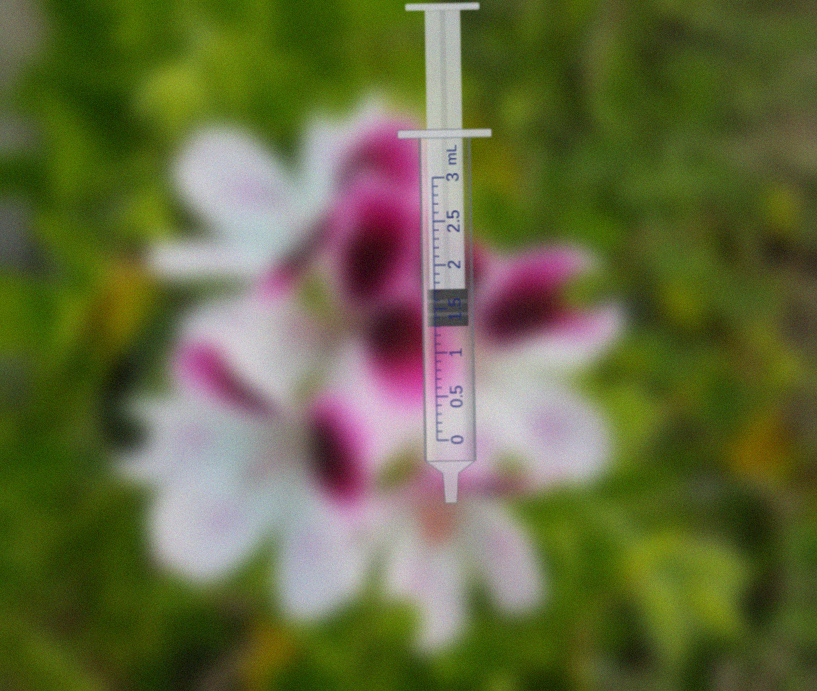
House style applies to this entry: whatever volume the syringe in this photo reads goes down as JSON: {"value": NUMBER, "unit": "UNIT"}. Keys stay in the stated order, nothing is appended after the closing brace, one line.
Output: {"value": 1.3, "unit": "mL"}
